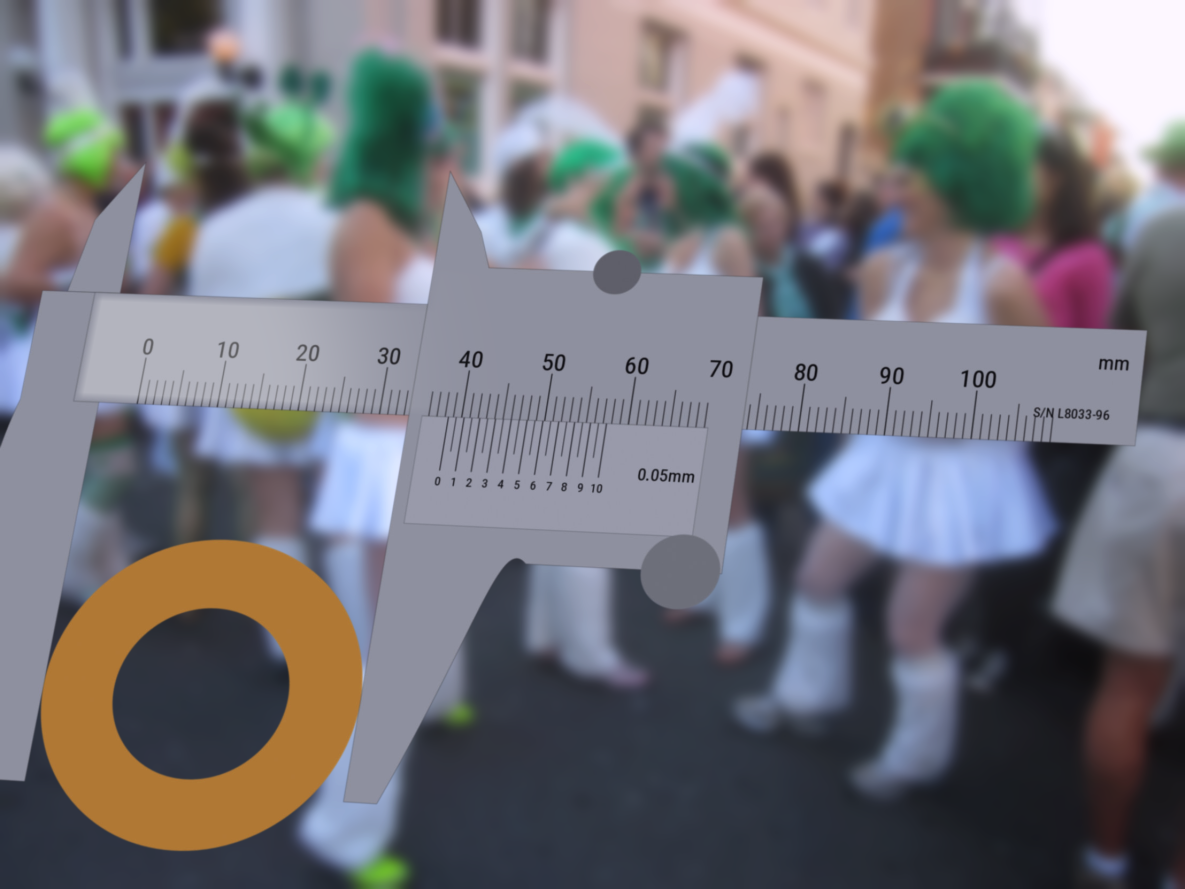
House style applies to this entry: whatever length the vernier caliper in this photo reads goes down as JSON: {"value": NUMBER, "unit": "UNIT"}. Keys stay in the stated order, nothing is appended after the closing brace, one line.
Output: {"value": 38.4, "unit": "mm"}
